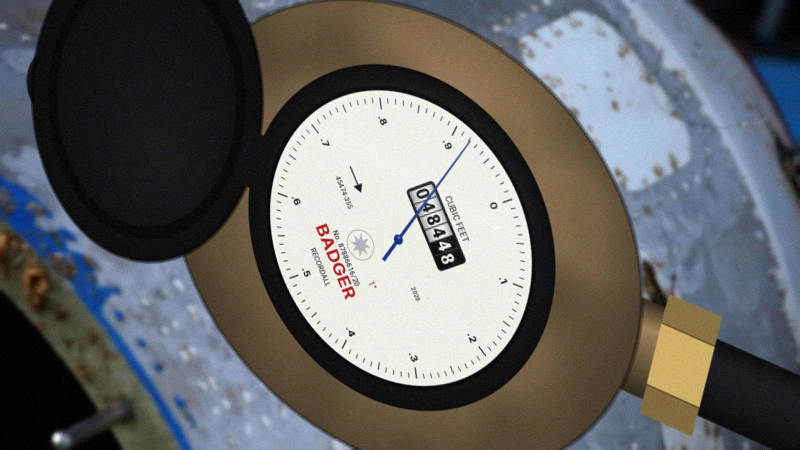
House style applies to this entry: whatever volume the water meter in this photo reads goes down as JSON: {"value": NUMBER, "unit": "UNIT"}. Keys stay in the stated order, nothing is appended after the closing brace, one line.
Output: {"value": 48447.92, "unit": "ft³"}
